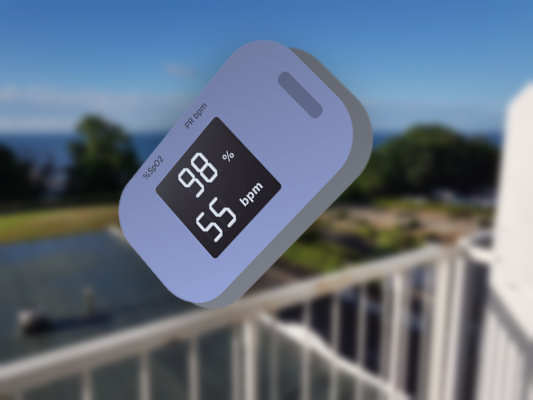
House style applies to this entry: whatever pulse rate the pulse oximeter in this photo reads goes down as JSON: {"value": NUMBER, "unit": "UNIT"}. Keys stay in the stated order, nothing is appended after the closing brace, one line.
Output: {"value": 55, "unit": "bpm"}
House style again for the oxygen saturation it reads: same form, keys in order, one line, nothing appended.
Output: {"value": 98, "unit": "%"}
